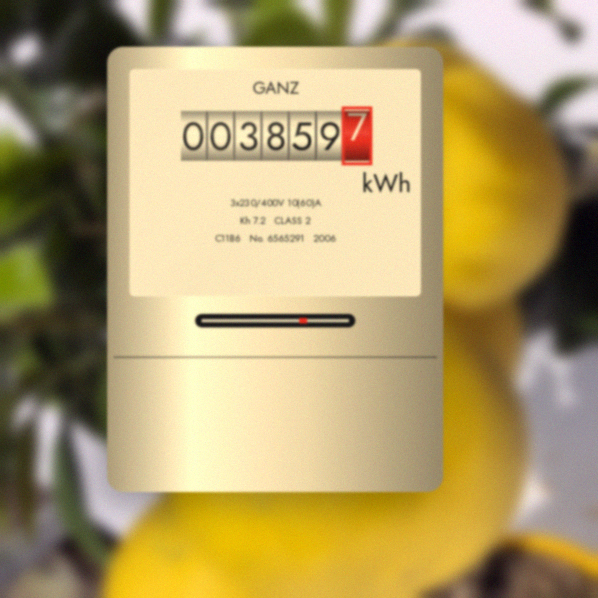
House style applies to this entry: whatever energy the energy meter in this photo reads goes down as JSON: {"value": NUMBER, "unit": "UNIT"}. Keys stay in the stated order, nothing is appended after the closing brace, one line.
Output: {"value": 3859.7, "unit": "kWh"}
